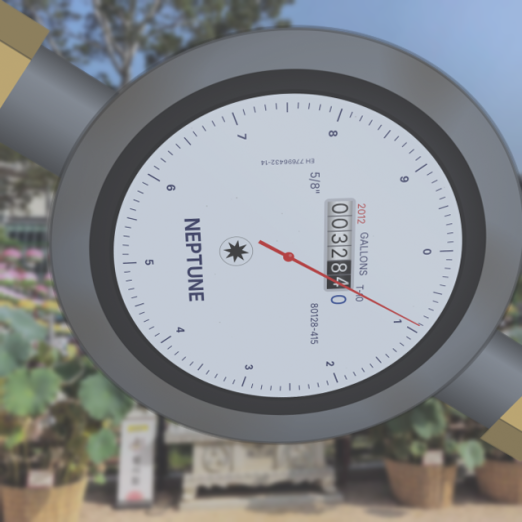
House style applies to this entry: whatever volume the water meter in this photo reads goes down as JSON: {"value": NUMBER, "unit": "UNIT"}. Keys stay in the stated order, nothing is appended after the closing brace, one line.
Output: {"value": 32840.9, "unit": "gal"}
